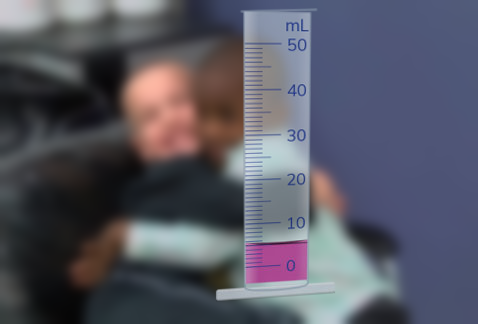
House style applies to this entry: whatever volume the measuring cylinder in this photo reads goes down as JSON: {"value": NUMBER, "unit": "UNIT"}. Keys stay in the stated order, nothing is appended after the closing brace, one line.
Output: {"value": 5, "unit": "mL"}
